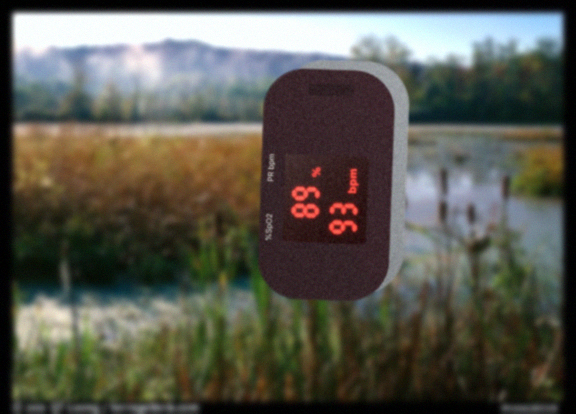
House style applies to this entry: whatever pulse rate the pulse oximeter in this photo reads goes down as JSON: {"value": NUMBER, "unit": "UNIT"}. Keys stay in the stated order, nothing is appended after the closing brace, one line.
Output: {"value": 93, "unit": "bpm"}
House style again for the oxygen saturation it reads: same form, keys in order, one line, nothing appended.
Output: {"value": 89, "unit": "%"}
